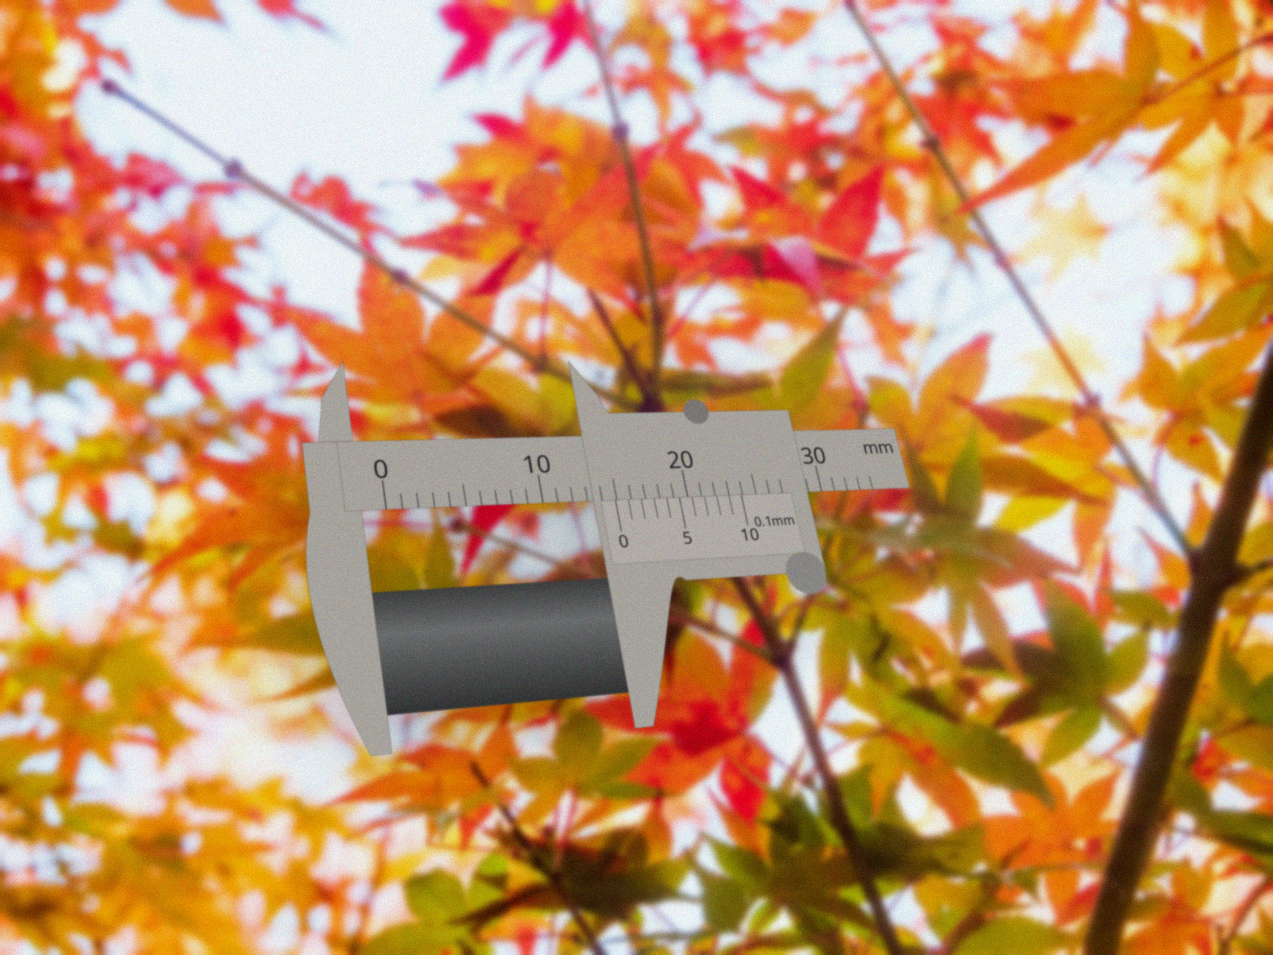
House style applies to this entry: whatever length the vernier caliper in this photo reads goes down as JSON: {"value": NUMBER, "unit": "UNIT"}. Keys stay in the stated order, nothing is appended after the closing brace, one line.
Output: {"value": 14.9, "unit": "mm"}
